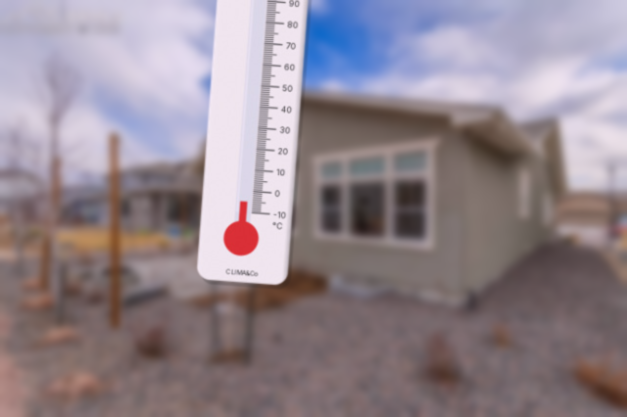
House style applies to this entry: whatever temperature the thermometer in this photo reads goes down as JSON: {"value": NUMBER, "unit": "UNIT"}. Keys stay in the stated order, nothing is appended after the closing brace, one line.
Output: {"value": -5, "unit": "°C"}
